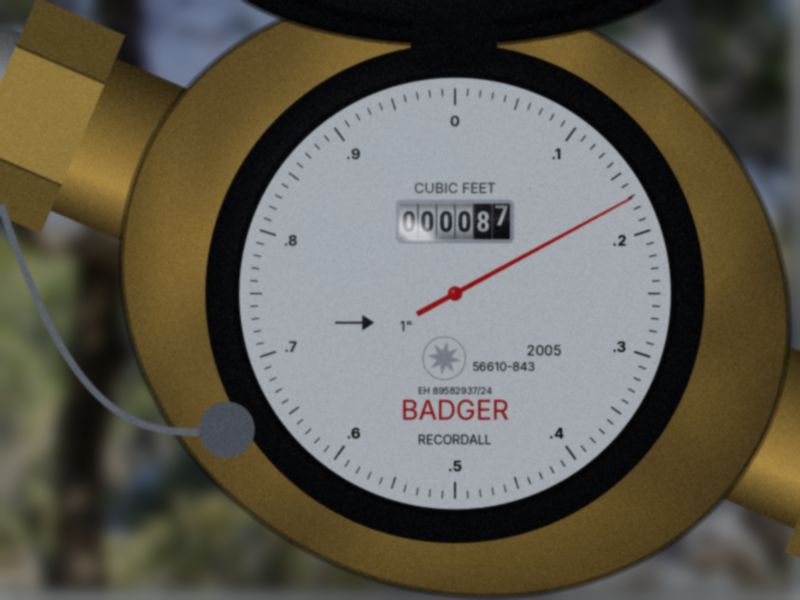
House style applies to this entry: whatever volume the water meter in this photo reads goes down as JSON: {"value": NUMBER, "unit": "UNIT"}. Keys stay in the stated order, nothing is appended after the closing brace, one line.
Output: {"value": 87.17, "unit": "ft³"}
